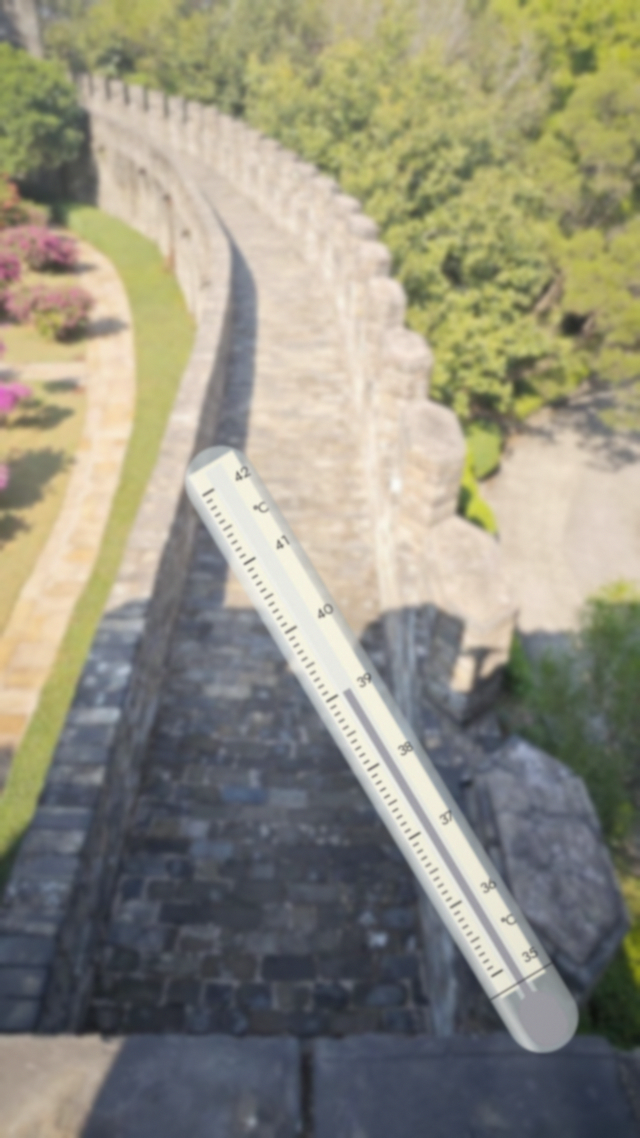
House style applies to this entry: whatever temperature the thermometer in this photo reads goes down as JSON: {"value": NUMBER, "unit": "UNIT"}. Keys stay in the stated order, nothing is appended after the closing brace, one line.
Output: {"value": 39, "unit": "°C"}
